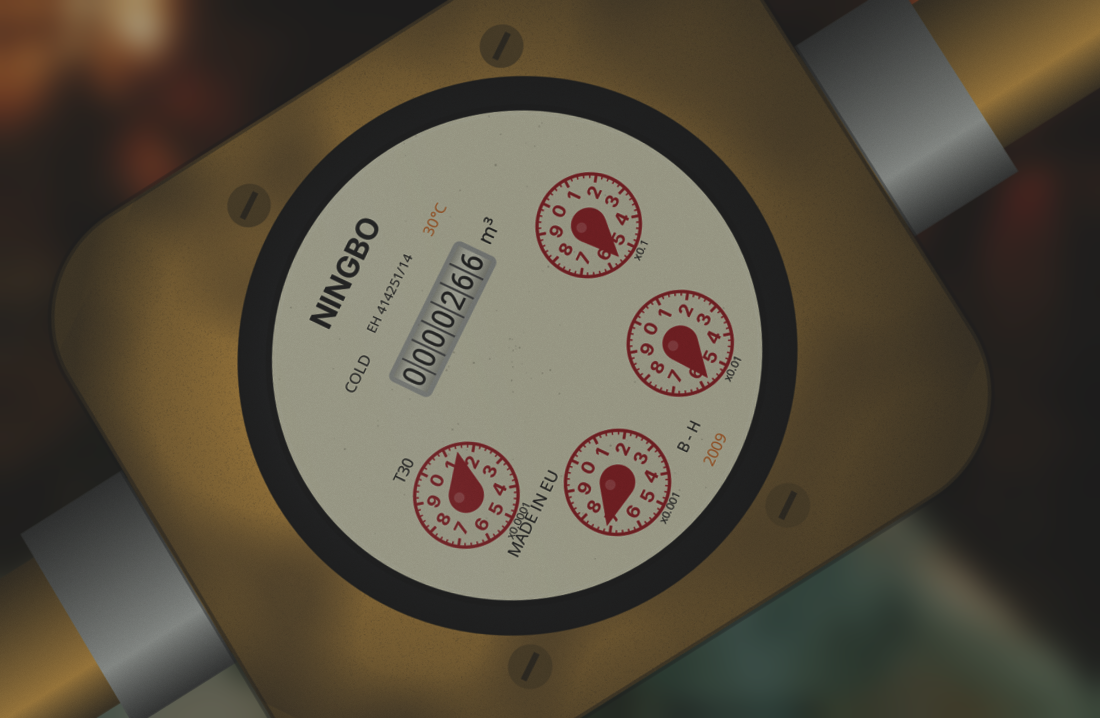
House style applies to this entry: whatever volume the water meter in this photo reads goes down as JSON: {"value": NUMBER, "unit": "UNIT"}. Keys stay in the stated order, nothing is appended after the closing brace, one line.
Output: {"value": 266.5571, "unit": "m³"}
